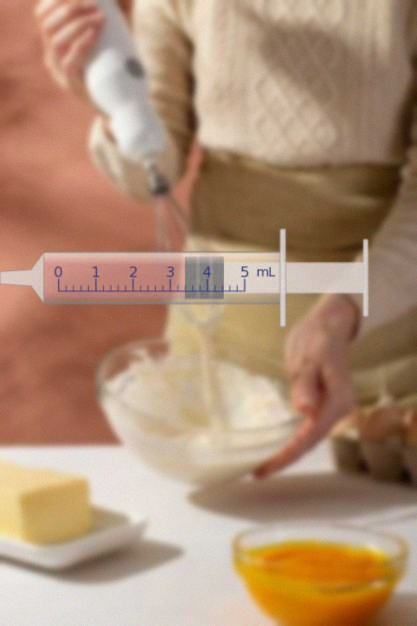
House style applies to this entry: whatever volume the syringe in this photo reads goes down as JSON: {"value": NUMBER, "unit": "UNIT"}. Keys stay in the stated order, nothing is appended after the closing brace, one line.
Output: {"value": 3.4, "unit": "mL"}
